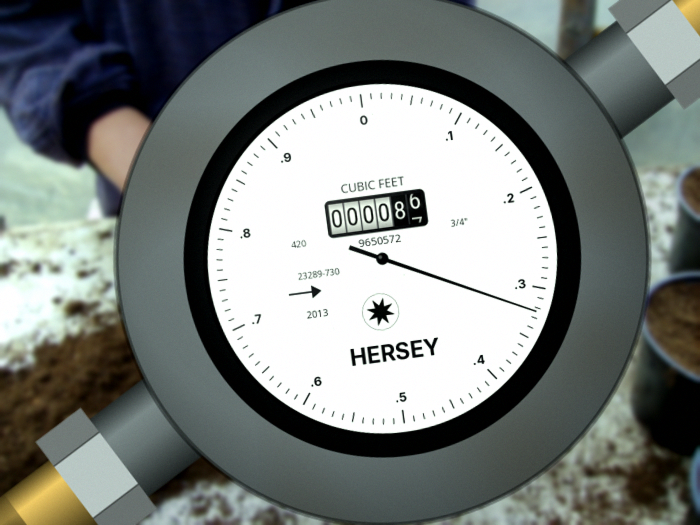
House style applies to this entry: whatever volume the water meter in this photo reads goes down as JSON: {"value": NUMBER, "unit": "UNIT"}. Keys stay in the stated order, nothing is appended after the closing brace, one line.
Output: {"value": 86.32, "unit": "ft³"}
